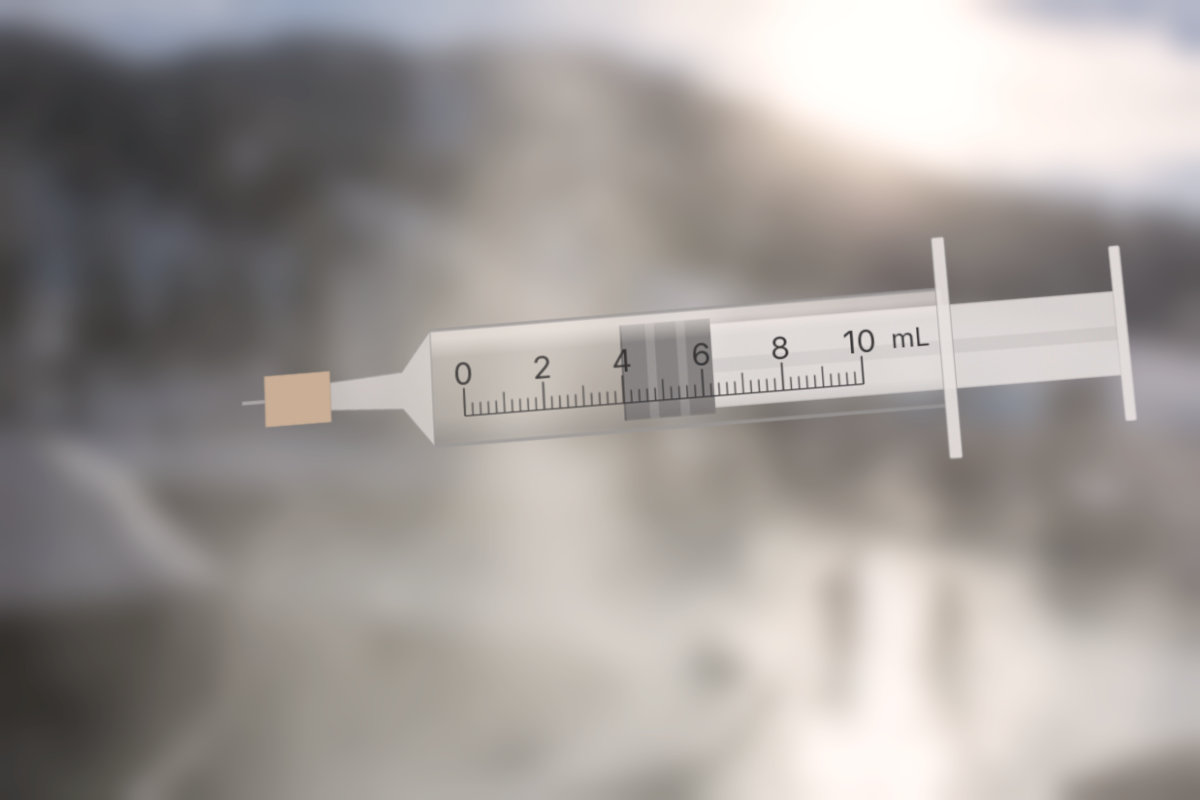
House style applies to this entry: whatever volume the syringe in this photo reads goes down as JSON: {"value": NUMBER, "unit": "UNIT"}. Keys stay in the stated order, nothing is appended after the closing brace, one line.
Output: {"value": 4, "unit": "mL"}
